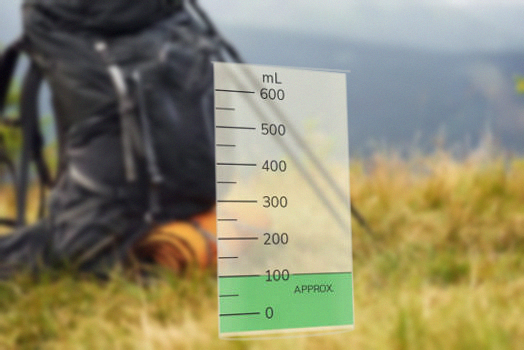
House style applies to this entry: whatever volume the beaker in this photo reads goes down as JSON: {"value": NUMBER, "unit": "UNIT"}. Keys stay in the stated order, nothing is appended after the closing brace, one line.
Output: {"value": 100, "unit": "mL"}
